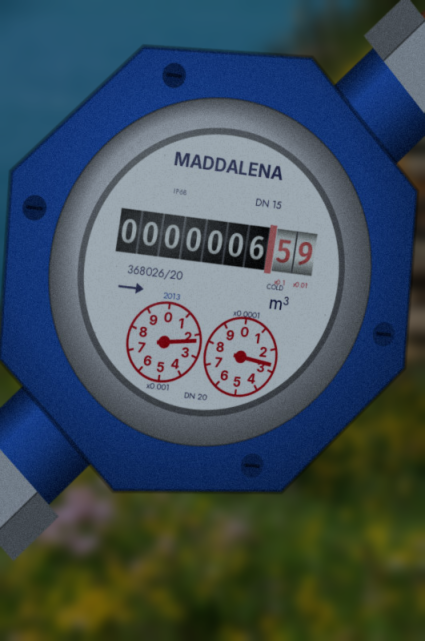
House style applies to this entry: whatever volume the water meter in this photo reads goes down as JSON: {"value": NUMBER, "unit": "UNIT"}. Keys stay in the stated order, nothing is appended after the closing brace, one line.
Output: {"value": 6.5922, "unit": "m³"}
